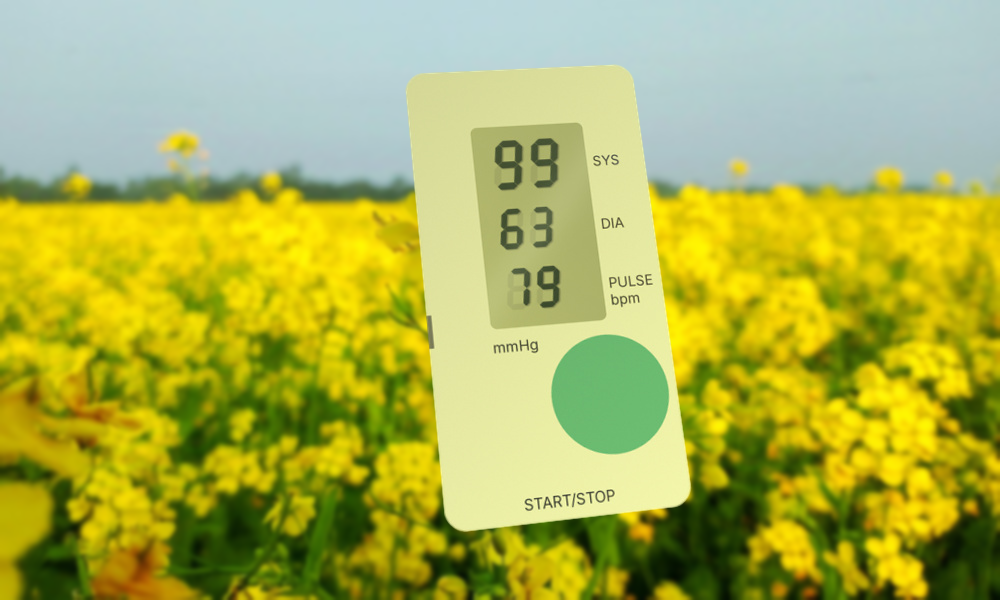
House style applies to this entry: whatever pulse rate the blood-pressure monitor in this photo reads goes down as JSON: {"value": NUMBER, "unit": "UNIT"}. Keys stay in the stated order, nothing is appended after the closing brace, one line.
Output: {"value": 79, "unit": "bpm"}
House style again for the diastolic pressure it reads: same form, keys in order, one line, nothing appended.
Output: {"value": 63, "unit": "mmHg"}
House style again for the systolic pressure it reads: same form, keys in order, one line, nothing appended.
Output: {"value": 99, "unit": "mmHg"}
